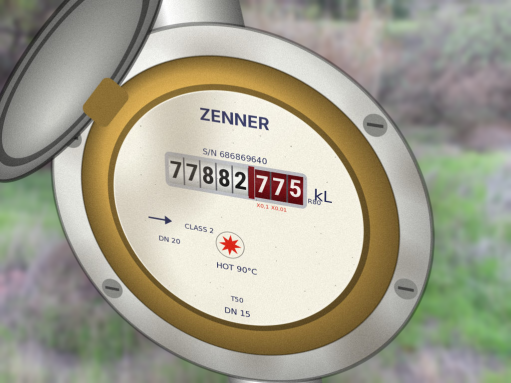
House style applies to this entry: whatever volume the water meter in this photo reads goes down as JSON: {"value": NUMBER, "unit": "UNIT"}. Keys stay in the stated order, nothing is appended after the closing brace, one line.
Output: {"value": 77882.775, "unit": "kL"}
